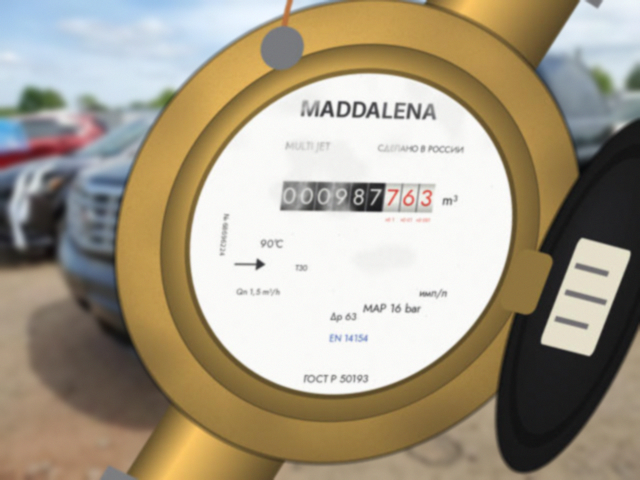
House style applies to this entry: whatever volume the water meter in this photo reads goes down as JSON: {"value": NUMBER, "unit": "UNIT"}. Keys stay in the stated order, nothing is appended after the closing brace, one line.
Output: {"value": 987.763, "unit": "m³"}
